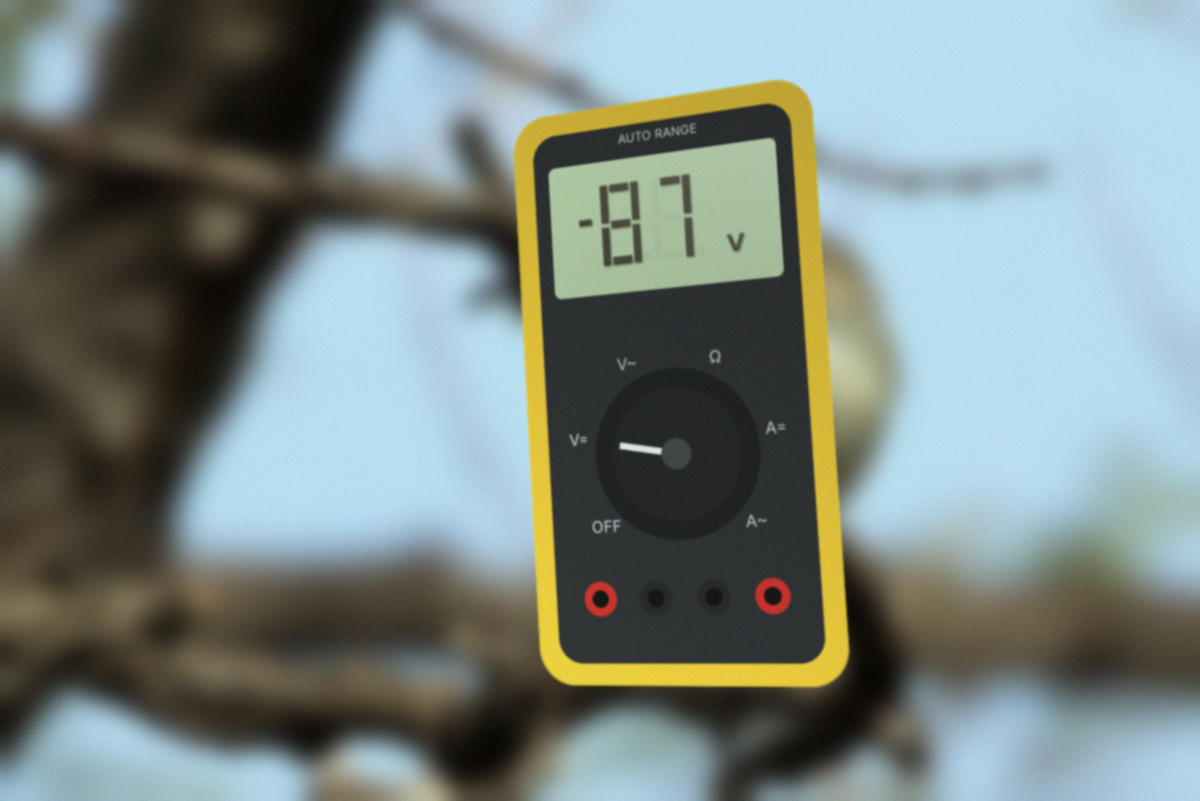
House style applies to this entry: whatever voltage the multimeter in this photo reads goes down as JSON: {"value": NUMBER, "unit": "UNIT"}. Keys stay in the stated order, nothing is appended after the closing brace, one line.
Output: {"value": -87, "unit": "V"}
